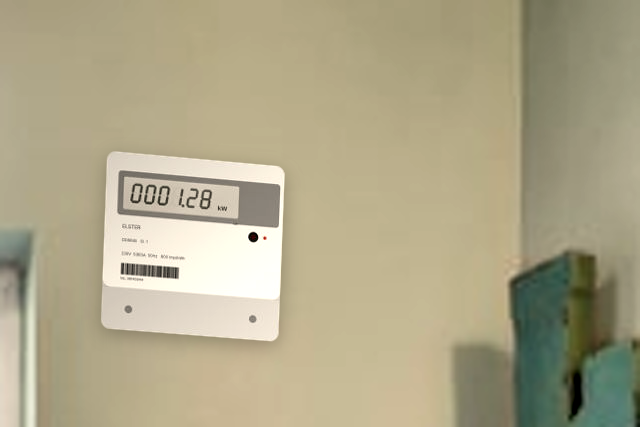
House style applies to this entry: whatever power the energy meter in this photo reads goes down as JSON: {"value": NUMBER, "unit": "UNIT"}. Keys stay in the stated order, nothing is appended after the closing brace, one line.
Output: {"value": 1.28, "unit": "kW"}
